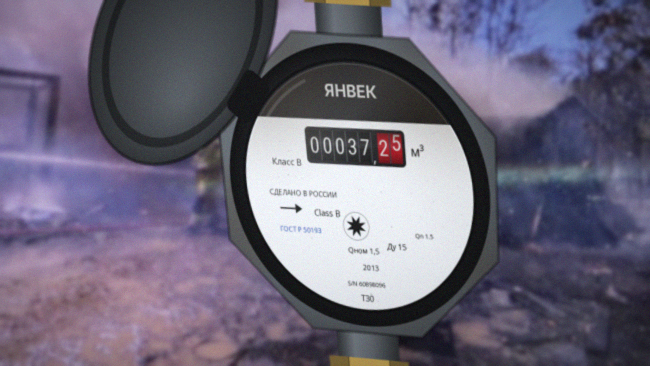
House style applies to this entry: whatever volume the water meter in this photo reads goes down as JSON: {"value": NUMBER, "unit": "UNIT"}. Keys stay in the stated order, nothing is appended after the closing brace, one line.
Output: {"value": 37.25, "unit": "m³"}
